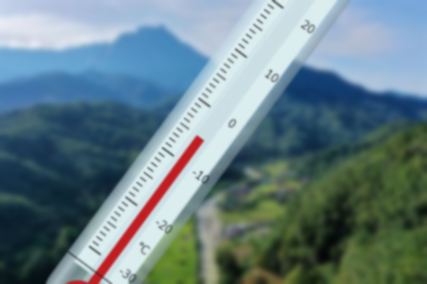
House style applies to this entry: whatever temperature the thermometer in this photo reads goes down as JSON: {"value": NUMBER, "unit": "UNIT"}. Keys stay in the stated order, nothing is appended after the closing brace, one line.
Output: {"value": -5, "unit": "°C"}
